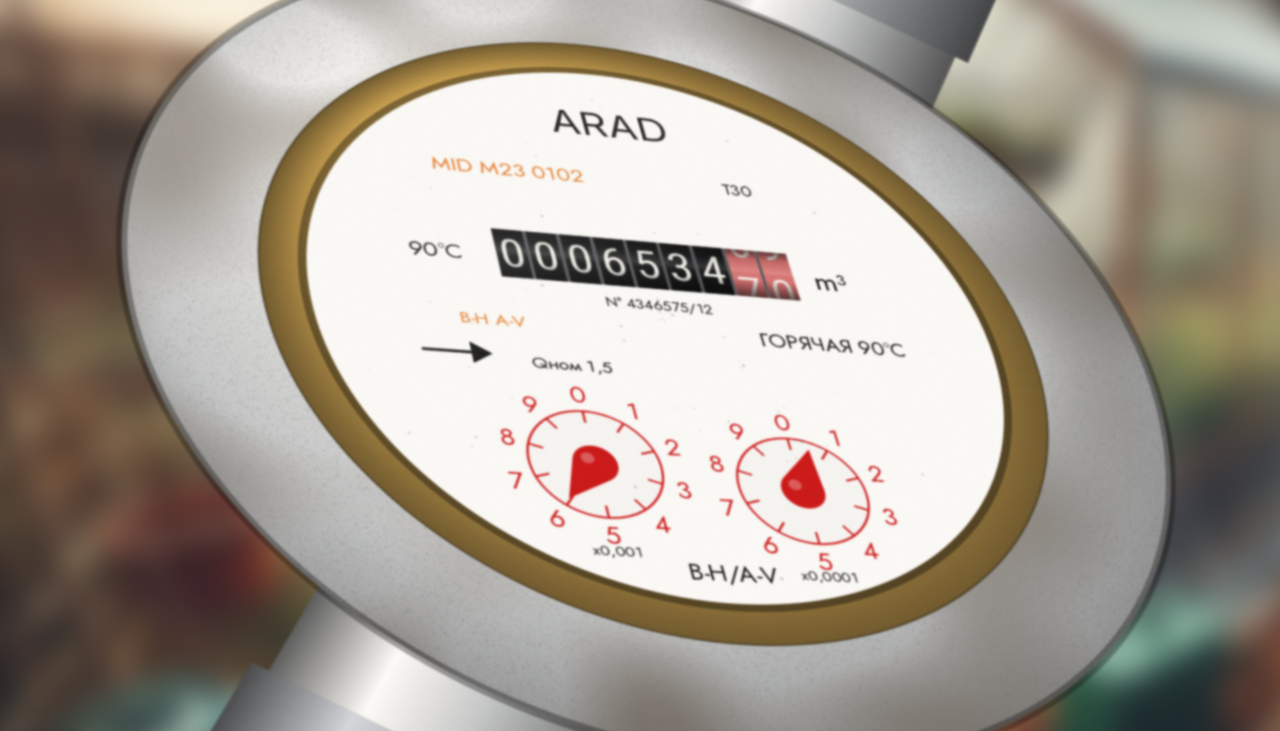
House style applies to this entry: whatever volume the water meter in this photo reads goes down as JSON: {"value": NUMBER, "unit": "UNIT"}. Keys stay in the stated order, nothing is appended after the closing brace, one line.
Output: {"value": 6534.6960, "unit": "m³"}
